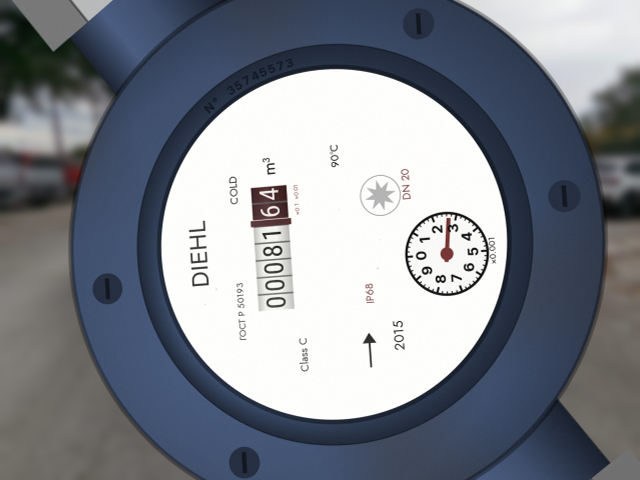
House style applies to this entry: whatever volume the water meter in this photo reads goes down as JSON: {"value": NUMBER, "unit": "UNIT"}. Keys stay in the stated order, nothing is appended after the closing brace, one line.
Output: {"value": 81.642, "unit": "m³"}
